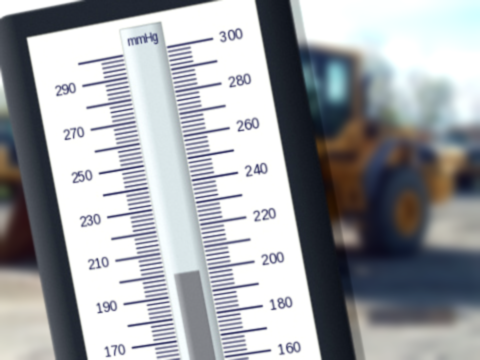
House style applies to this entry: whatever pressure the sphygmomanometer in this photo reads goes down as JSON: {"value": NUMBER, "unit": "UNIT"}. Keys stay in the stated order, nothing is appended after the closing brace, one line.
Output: {"value": 200, "unit": "mmHg"}
